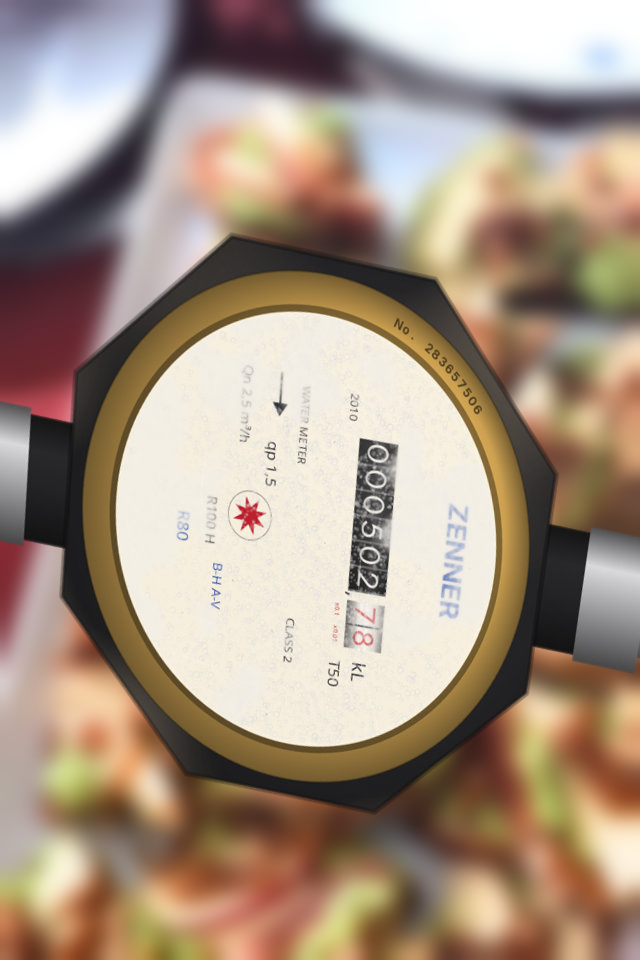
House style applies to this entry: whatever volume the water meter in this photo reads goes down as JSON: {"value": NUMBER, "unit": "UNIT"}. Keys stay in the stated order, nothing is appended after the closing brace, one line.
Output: {"value": 502.78, "unit": "kL"}
